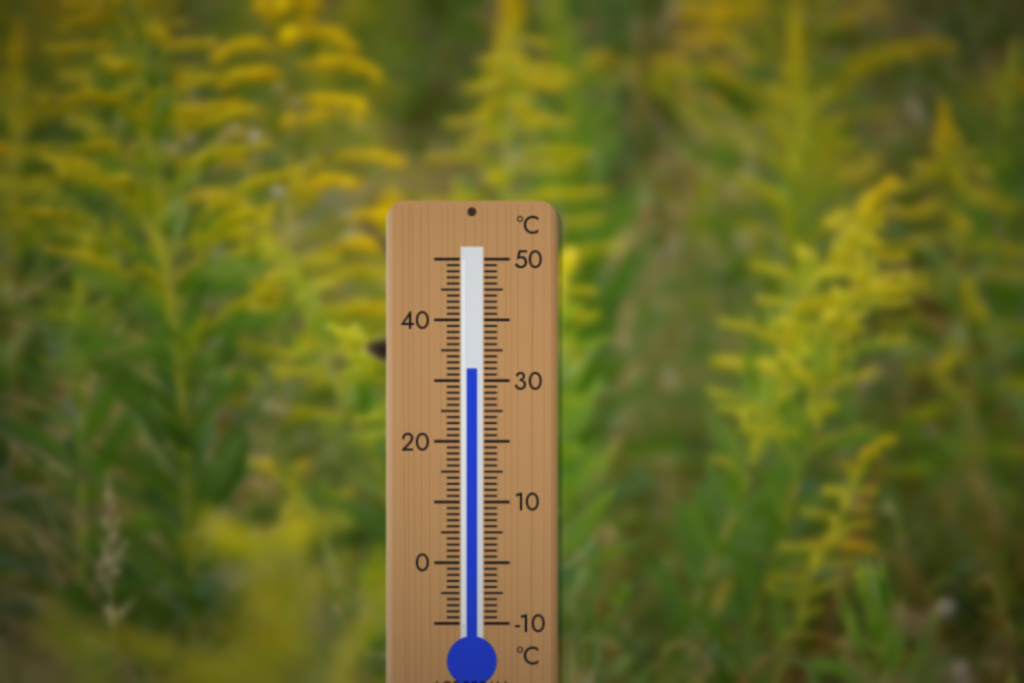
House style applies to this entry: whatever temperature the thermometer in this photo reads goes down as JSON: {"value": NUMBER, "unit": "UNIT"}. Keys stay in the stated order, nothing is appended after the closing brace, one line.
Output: {"value": 32, "unit": "°C"}
